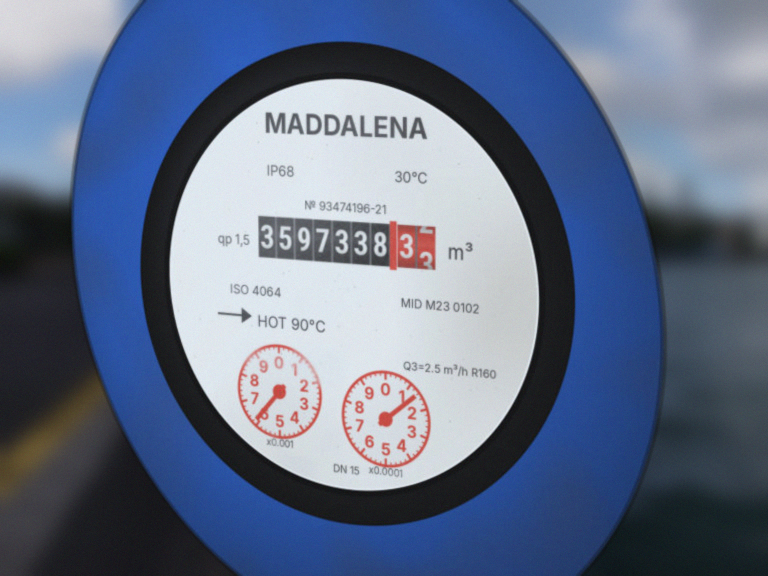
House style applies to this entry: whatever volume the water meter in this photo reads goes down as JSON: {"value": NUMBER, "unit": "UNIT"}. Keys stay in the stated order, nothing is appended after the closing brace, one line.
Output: {"value": 3597338.3261, "unit": "m³"}
